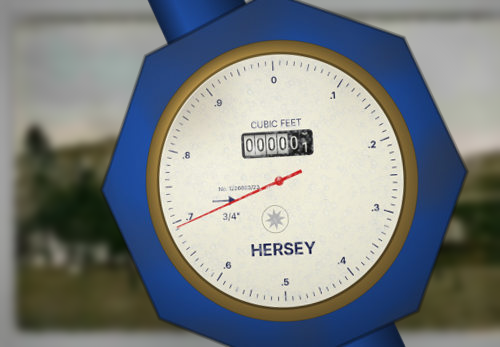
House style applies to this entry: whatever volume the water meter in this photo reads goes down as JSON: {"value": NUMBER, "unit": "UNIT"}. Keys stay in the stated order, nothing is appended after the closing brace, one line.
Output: {"value": 0.69, "unit": "ft³"}
